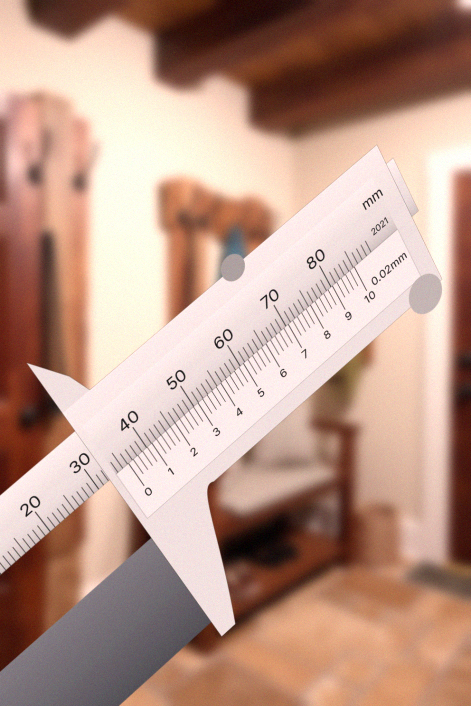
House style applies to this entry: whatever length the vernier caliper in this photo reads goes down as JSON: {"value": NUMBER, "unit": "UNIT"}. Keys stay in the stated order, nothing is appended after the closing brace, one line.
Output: {"value": 36.2, "unit": "mm"}
